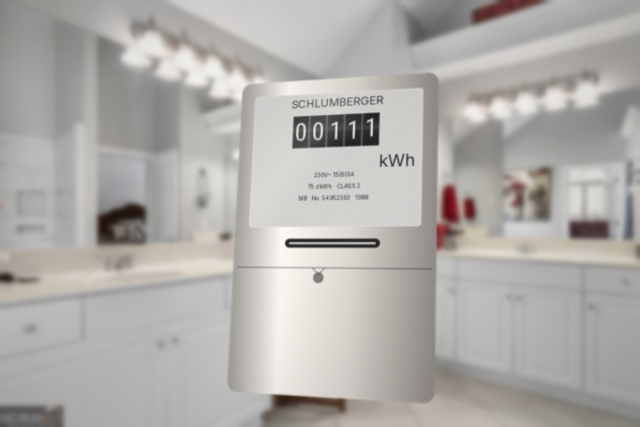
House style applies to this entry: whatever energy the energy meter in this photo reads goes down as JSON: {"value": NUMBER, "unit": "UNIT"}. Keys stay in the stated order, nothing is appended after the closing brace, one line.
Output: {"value": 111, "unit": "kWh"}
